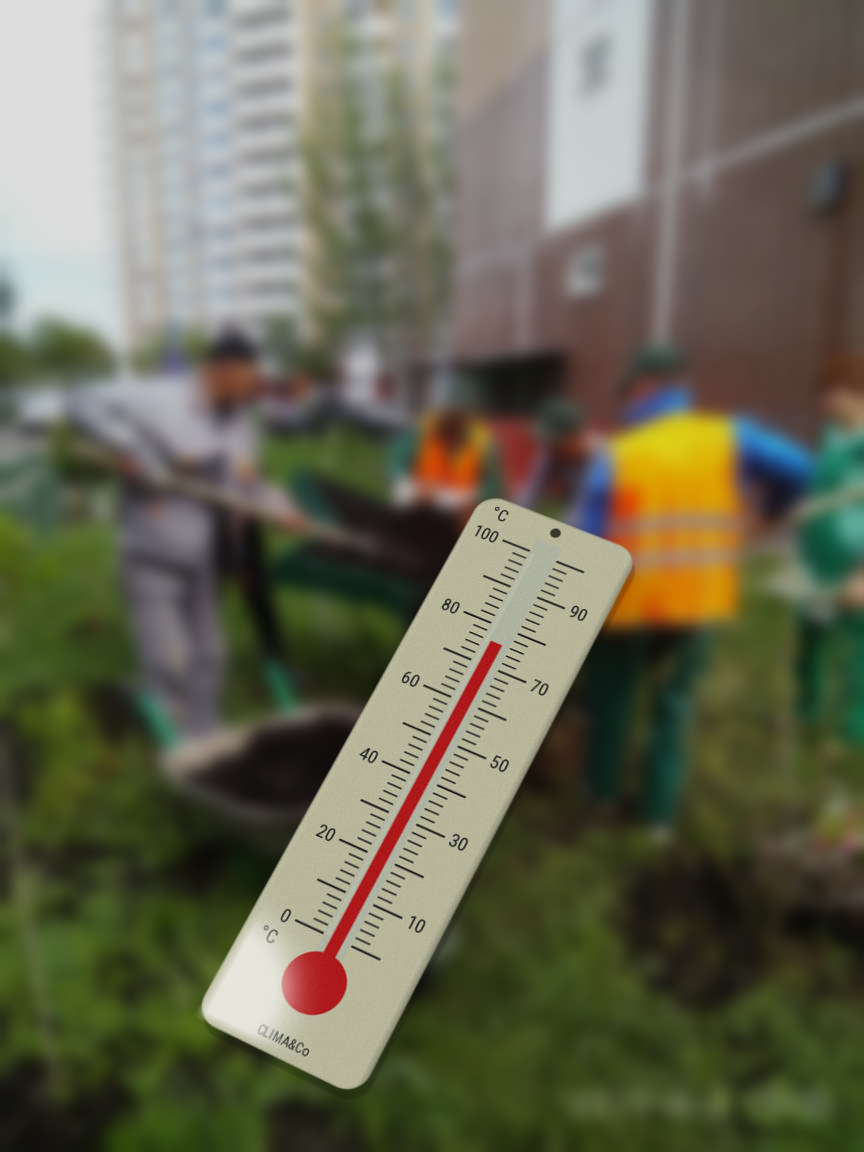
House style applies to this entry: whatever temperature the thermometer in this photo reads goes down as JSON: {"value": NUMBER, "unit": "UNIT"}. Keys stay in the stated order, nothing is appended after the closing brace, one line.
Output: {"value": 76, "unit": "°C"}
